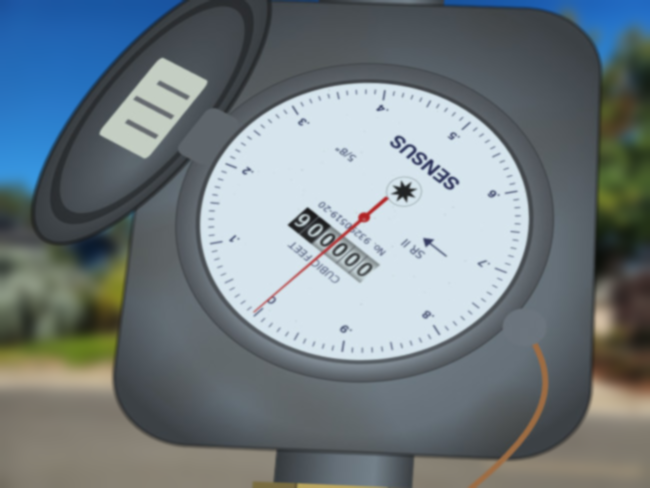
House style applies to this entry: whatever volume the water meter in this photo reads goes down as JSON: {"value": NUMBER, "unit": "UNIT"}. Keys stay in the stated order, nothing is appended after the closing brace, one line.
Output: {"value": 6.00, "unit": "ft³"}
